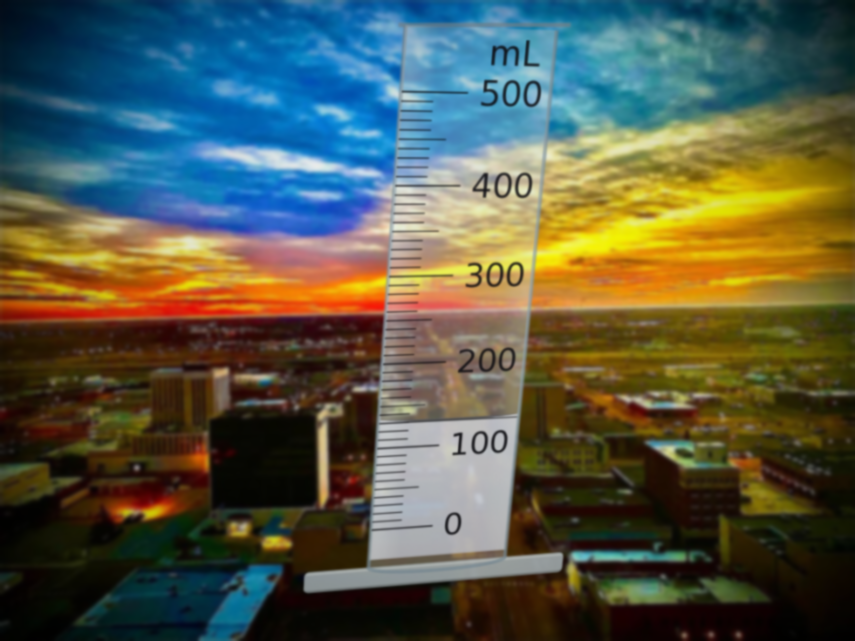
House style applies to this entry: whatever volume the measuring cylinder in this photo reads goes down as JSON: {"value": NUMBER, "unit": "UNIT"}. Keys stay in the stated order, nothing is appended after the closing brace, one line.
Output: {"value": 130, "unit": "mL"}
